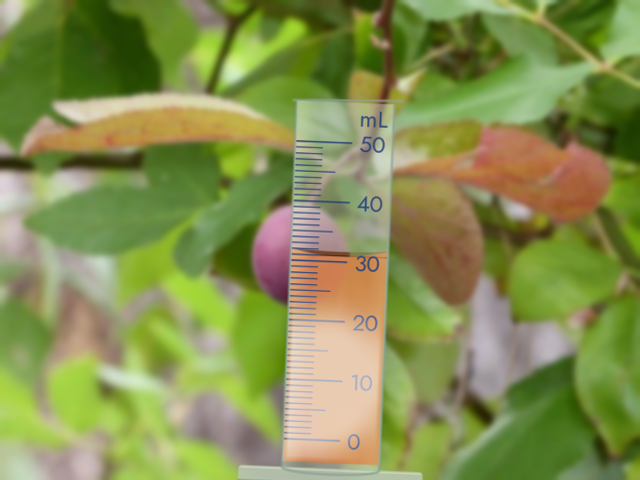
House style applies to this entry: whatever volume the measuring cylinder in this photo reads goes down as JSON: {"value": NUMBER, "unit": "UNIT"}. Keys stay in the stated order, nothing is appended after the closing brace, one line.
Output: {"value": 31, "unit": "mL"}
